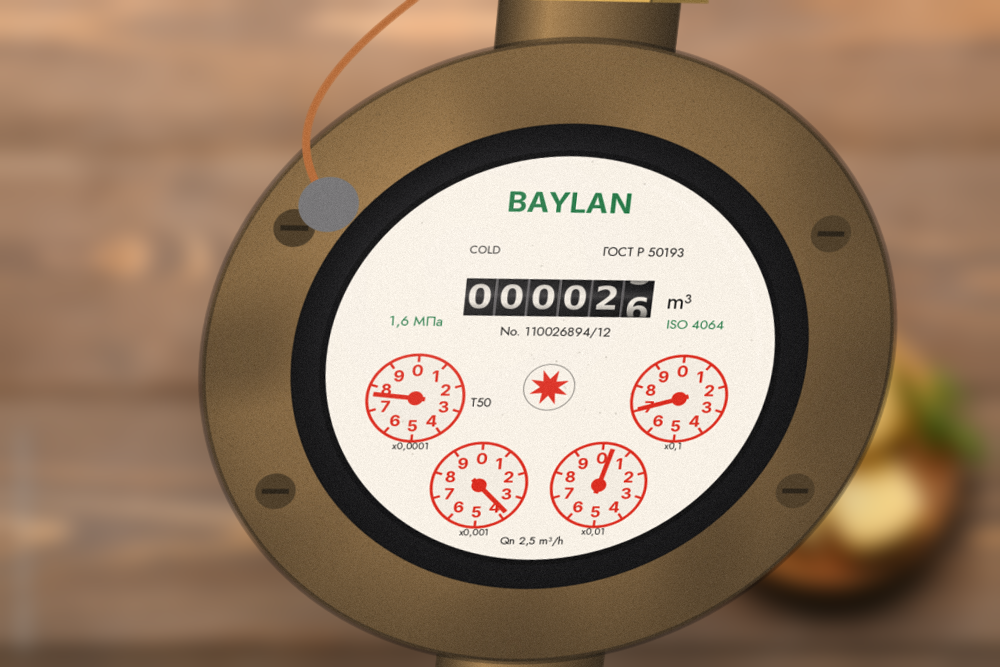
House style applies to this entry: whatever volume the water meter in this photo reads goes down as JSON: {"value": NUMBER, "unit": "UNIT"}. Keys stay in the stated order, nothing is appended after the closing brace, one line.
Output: {"value": 25.7037, "unit": "m³"}
